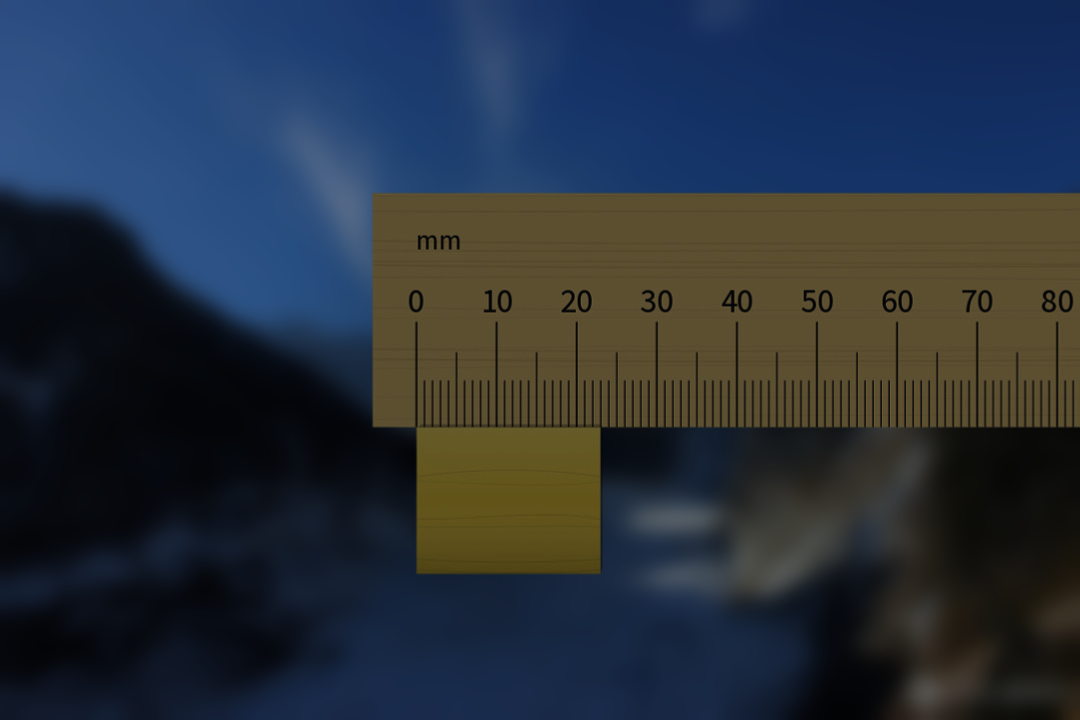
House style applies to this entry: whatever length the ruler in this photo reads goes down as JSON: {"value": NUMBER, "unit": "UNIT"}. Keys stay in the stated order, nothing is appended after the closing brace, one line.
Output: {"value": 23, "unit": "mm"}
